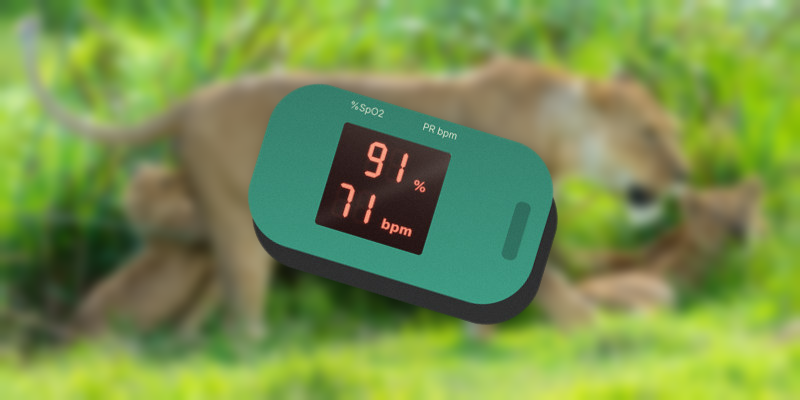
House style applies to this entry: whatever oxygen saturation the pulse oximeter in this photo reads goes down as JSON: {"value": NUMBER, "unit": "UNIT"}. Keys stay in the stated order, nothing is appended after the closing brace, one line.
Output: {"value": 91, "unit": "%"}
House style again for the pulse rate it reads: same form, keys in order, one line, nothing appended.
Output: {"value": 71, "unit": "bpm"}
